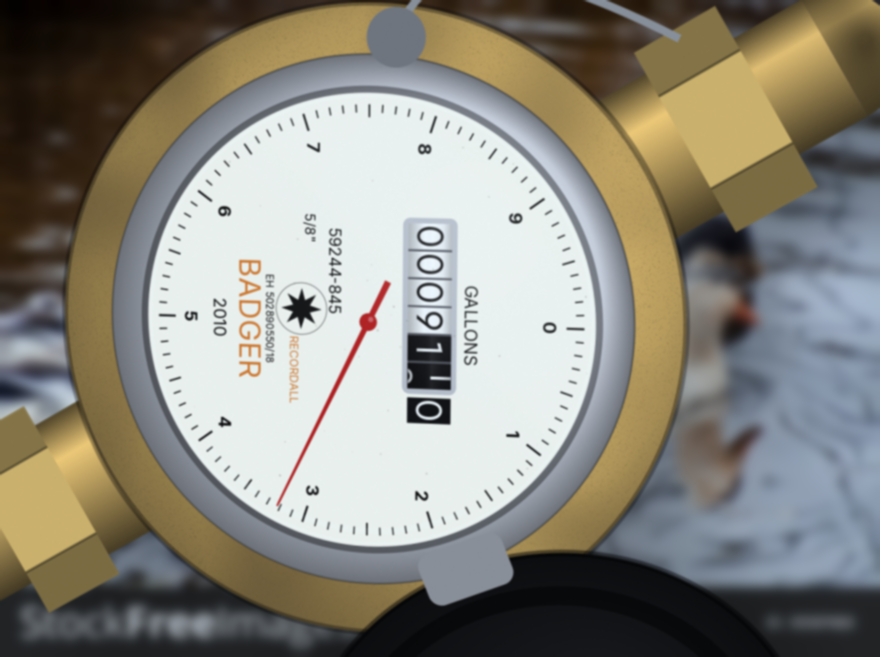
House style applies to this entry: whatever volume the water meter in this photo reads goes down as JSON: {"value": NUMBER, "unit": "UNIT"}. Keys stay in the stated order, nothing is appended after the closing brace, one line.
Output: {"value": 9113.2, "unit": "gal"}
